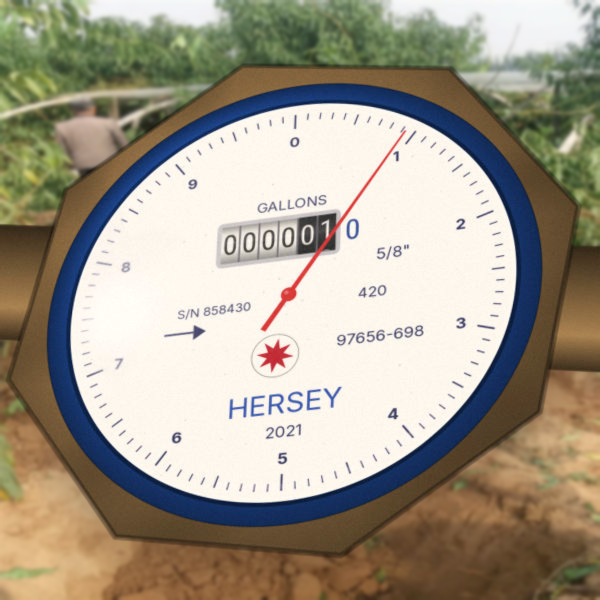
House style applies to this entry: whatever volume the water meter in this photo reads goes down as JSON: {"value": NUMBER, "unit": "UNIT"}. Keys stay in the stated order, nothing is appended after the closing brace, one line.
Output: {"value": 10.9, "unit": "gal"}
